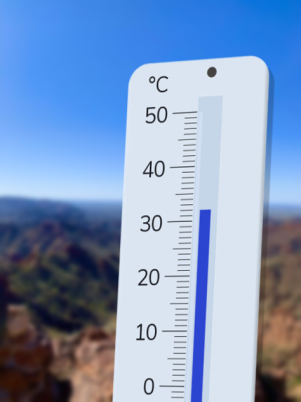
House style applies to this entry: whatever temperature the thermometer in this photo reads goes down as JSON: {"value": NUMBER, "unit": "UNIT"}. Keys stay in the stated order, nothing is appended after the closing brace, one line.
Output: {"value": 32, "unit": "°C"}
